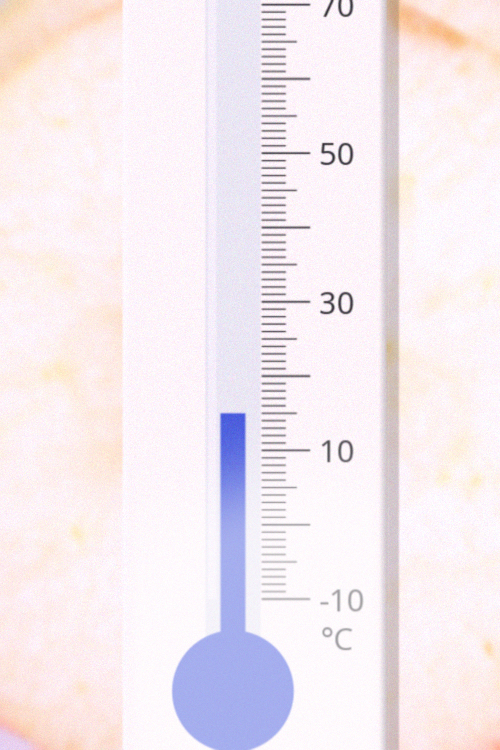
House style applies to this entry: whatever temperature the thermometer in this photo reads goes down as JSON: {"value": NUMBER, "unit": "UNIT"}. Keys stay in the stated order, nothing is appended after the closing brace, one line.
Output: {"value": 15, "unit": "°C"}
